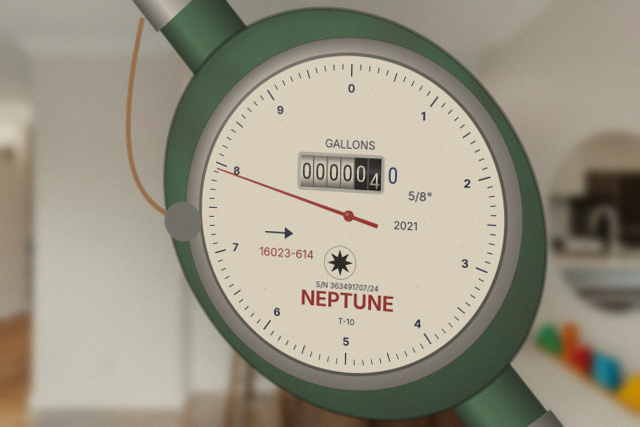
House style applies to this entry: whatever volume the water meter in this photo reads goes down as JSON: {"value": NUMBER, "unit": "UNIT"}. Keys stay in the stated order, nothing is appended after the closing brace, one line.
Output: {"value": 37.9, "unit": "gal"}
